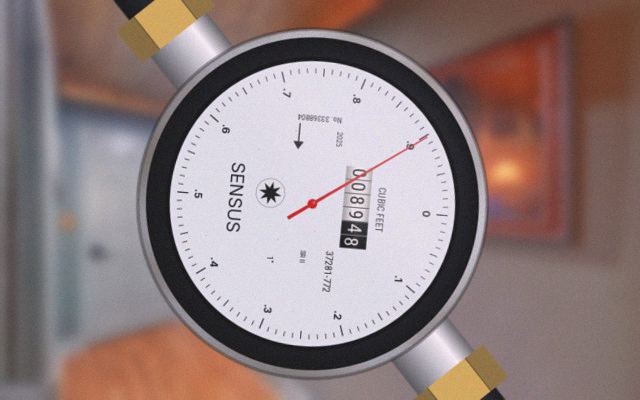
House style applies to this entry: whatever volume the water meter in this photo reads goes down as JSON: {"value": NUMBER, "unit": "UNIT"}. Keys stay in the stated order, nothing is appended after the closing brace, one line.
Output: {"value": 8947.90, "unit": "ft³"}
